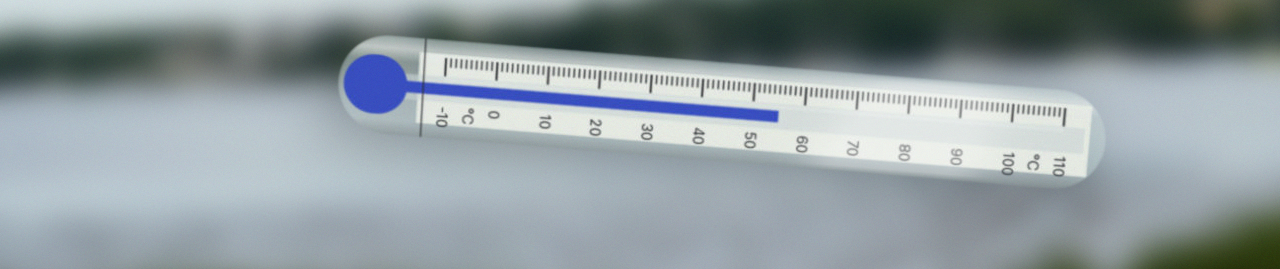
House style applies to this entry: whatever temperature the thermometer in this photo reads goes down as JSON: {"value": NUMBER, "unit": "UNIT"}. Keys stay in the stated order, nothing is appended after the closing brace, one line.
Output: {"value": 55, "unit": "°C"}
